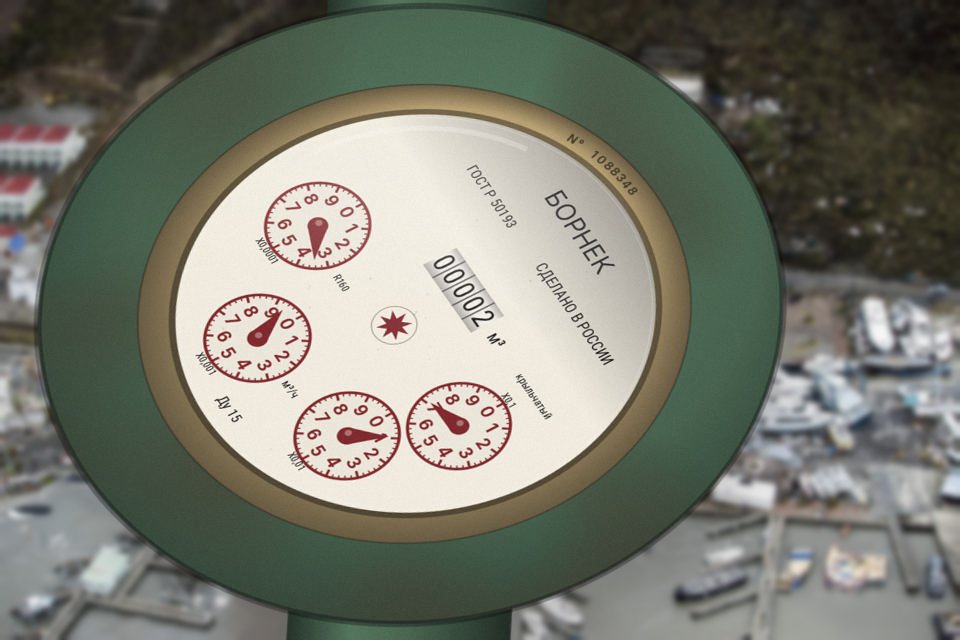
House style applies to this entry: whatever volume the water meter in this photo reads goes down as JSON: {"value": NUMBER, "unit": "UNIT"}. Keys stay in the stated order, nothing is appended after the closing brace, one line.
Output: {"value": 2.7093, "unit": "m³"}
